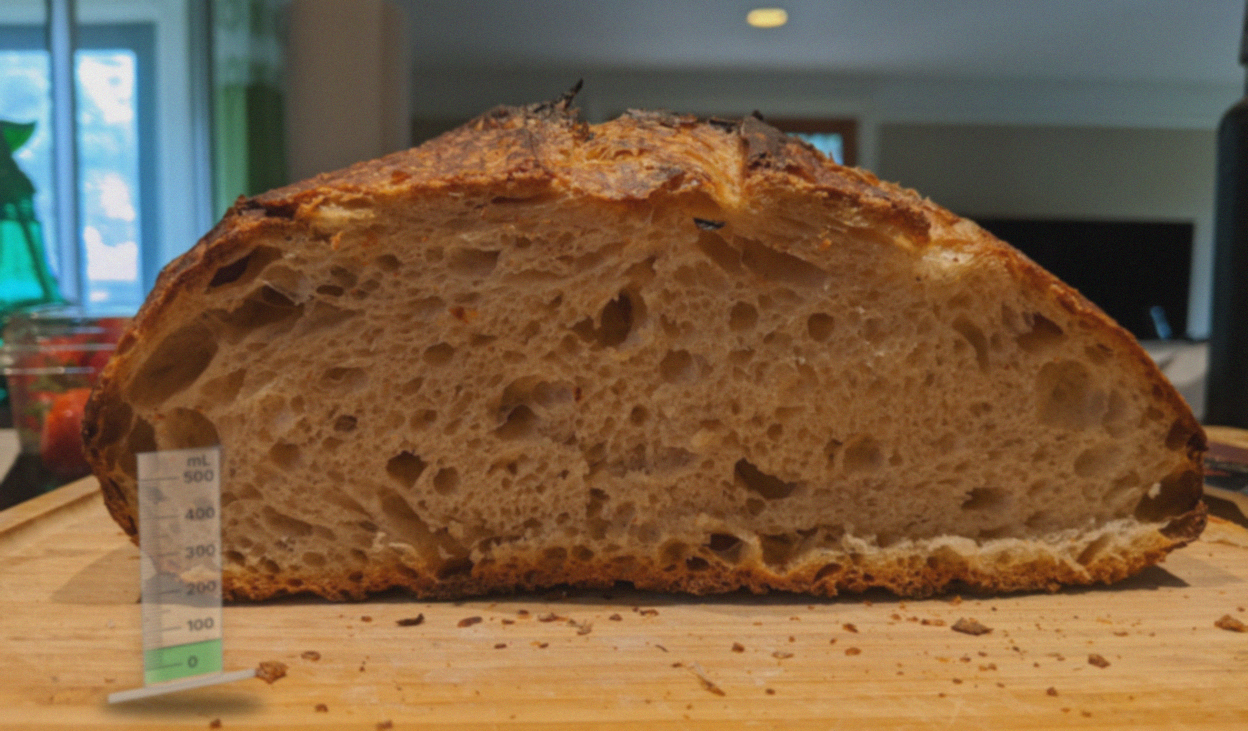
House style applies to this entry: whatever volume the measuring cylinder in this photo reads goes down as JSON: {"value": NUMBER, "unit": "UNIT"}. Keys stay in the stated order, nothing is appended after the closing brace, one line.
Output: {"value": 50, "unit": "mL"}
